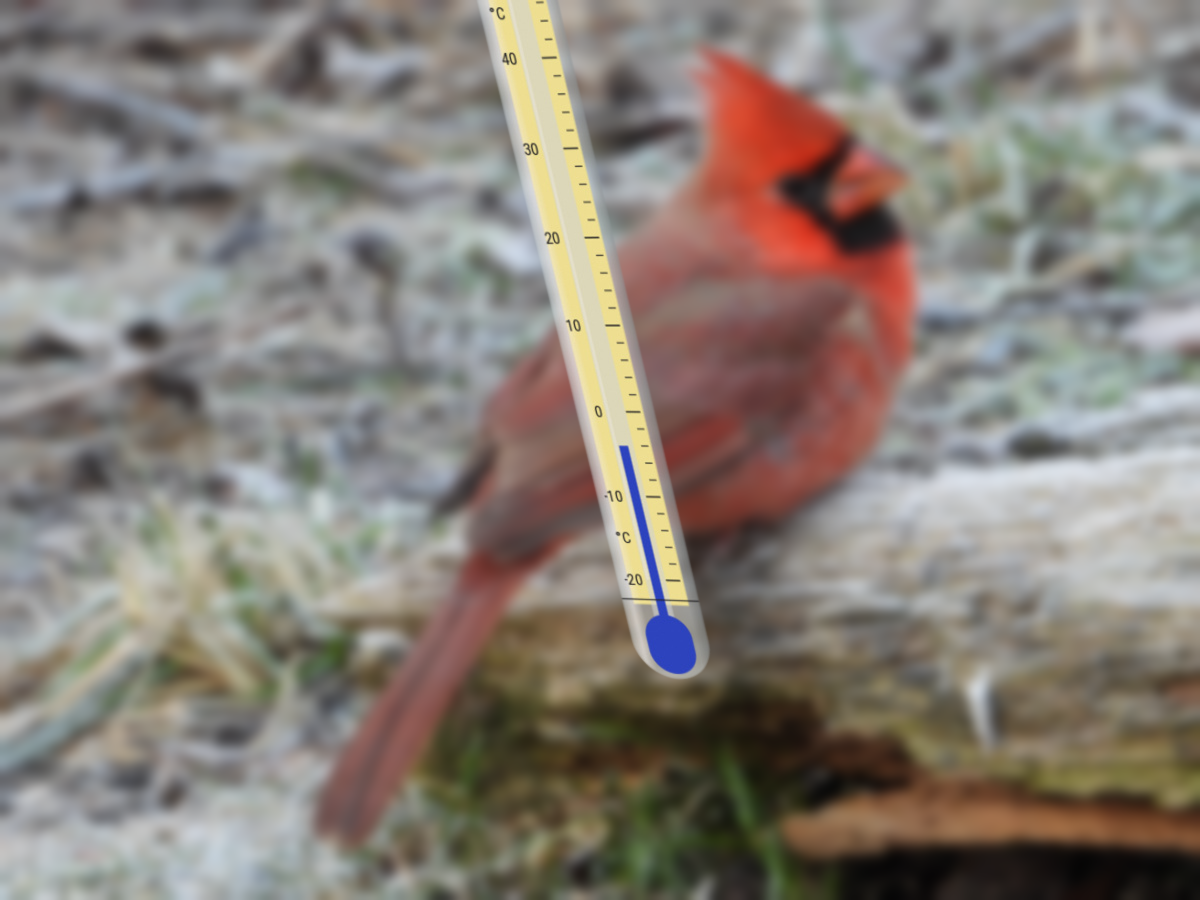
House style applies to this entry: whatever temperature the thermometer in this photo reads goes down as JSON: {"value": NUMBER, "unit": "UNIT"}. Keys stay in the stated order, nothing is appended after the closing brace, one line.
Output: {"value": -4, "unit": "°C"}
